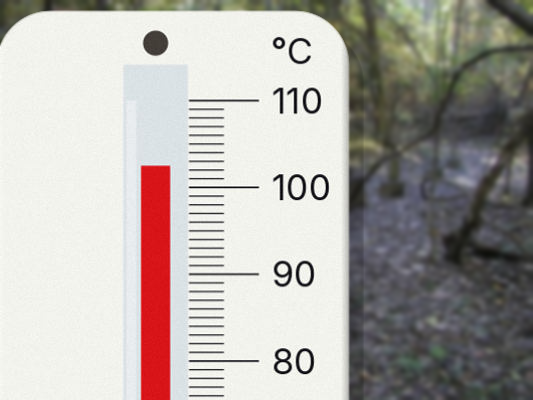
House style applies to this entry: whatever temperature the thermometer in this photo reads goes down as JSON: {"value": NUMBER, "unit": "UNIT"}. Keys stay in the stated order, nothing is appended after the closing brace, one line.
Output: {"value": 102.5, "unit": "°C"}
